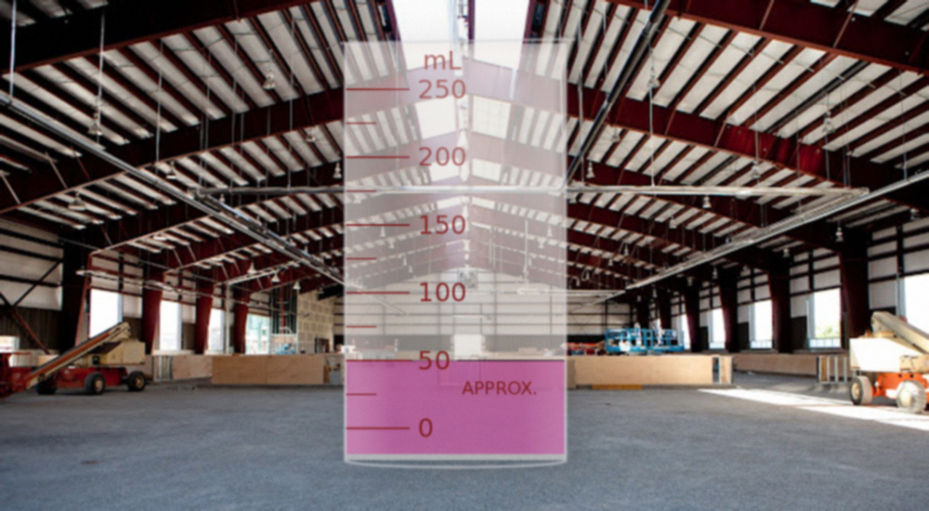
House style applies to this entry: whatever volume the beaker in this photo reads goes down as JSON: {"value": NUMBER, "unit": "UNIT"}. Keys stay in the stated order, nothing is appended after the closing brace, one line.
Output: {"value": 50, "unit": "mL"}
